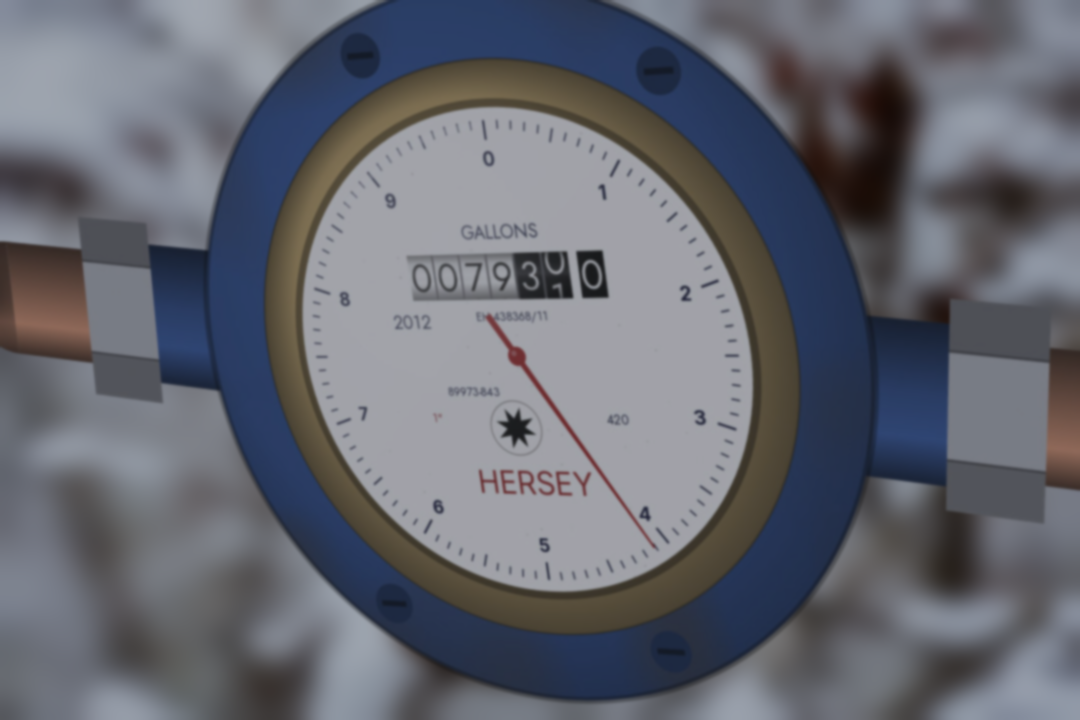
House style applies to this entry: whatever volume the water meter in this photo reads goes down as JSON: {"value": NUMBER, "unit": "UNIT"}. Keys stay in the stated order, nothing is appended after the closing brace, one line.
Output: {"value": 79304.1, "unit": "gal"}
